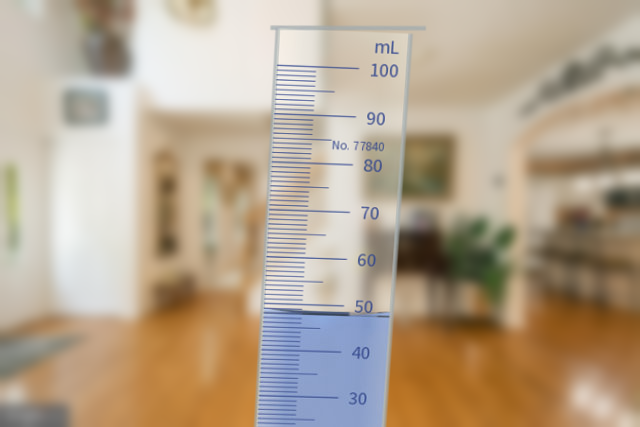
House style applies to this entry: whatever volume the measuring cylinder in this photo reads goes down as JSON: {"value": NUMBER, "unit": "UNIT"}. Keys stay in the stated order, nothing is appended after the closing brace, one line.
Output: {"value": 48, "unit": "mL"}
